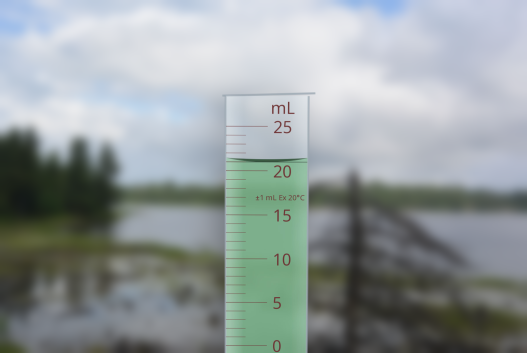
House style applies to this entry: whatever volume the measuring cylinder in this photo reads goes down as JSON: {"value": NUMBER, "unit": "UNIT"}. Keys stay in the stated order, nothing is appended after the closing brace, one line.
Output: {"value": 21, "unit": "mL"}
